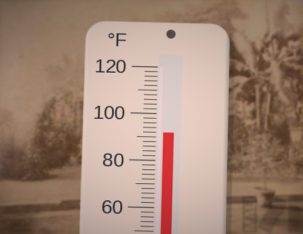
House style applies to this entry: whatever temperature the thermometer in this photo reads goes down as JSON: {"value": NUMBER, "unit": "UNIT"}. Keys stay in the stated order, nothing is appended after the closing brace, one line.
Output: {"value": 92, "unit": "°F"}
